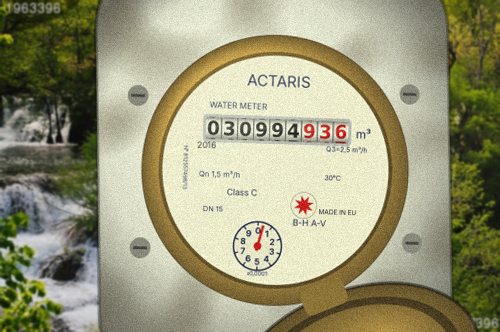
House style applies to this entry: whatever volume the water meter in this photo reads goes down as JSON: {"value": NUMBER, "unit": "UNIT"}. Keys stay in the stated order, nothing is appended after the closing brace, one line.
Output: {"value": 30994.9360, "unit": "m³"}
